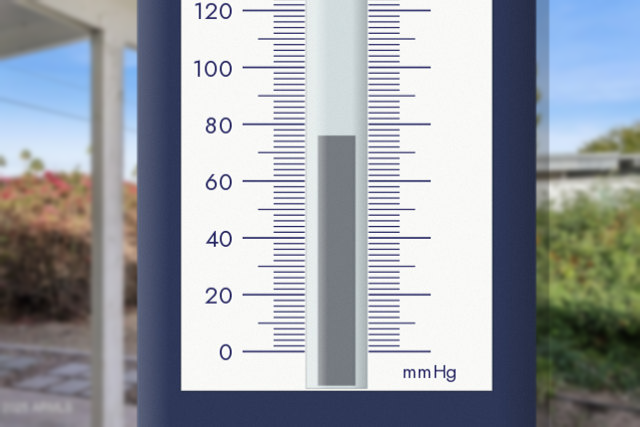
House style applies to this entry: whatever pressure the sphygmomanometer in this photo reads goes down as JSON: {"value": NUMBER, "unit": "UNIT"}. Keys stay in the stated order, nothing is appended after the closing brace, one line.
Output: {"value": 76, "unit": "mmHg"}
